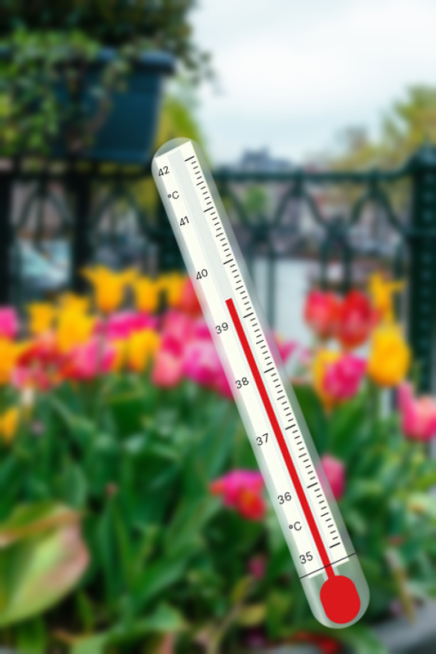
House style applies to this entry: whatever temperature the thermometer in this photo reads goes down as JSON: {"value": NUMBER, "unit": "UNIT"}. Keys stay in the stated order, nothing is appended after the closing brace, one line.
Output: {"value": 39.4, "unit": "°C"}
